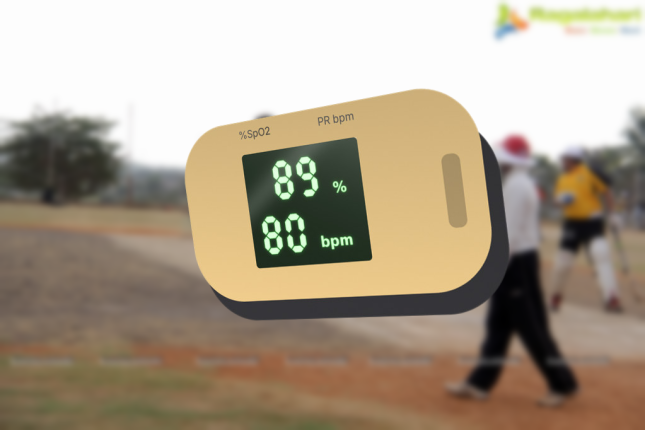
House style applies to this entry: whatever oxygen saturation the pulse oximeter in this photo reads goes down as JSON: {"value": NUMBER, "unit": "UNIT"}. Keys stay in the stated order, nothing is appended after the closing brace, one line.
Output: {"value": 89, "unit": "%"}
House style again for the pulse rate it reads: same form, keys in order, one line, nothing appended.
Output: {"value": 80, "unit": "bpm"}
